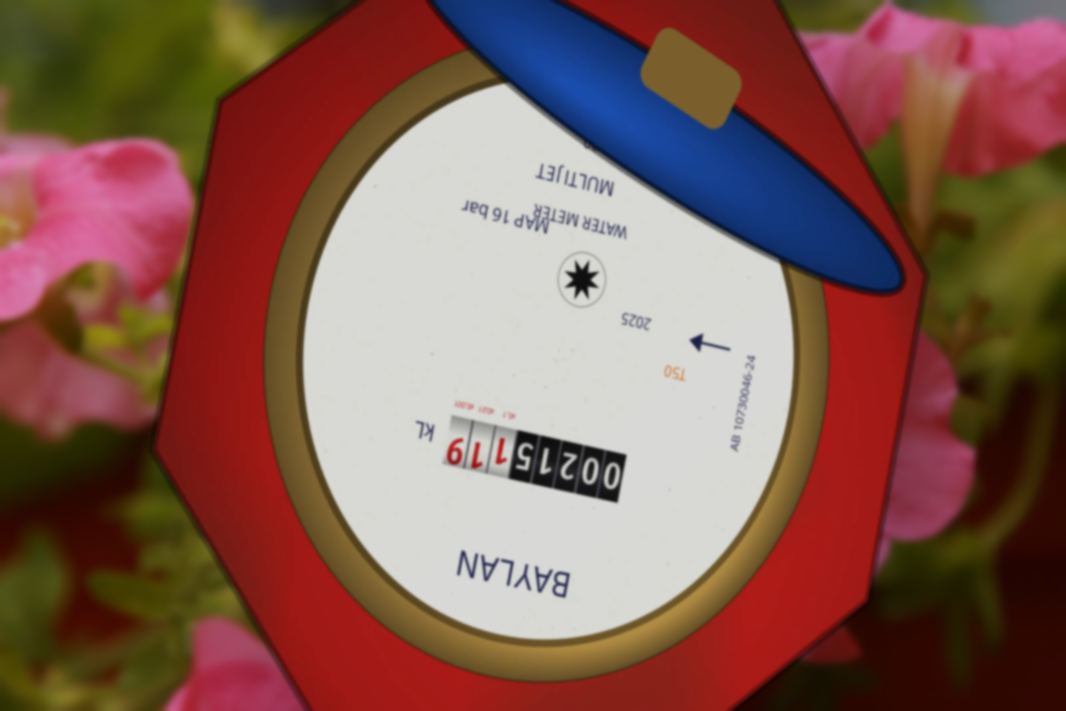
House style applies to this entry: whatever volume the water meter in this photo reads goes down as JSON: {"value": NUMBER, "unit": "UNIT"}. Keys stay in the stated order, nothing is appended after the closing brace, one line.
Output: {"value": 215.119, "unit": "kL"}
